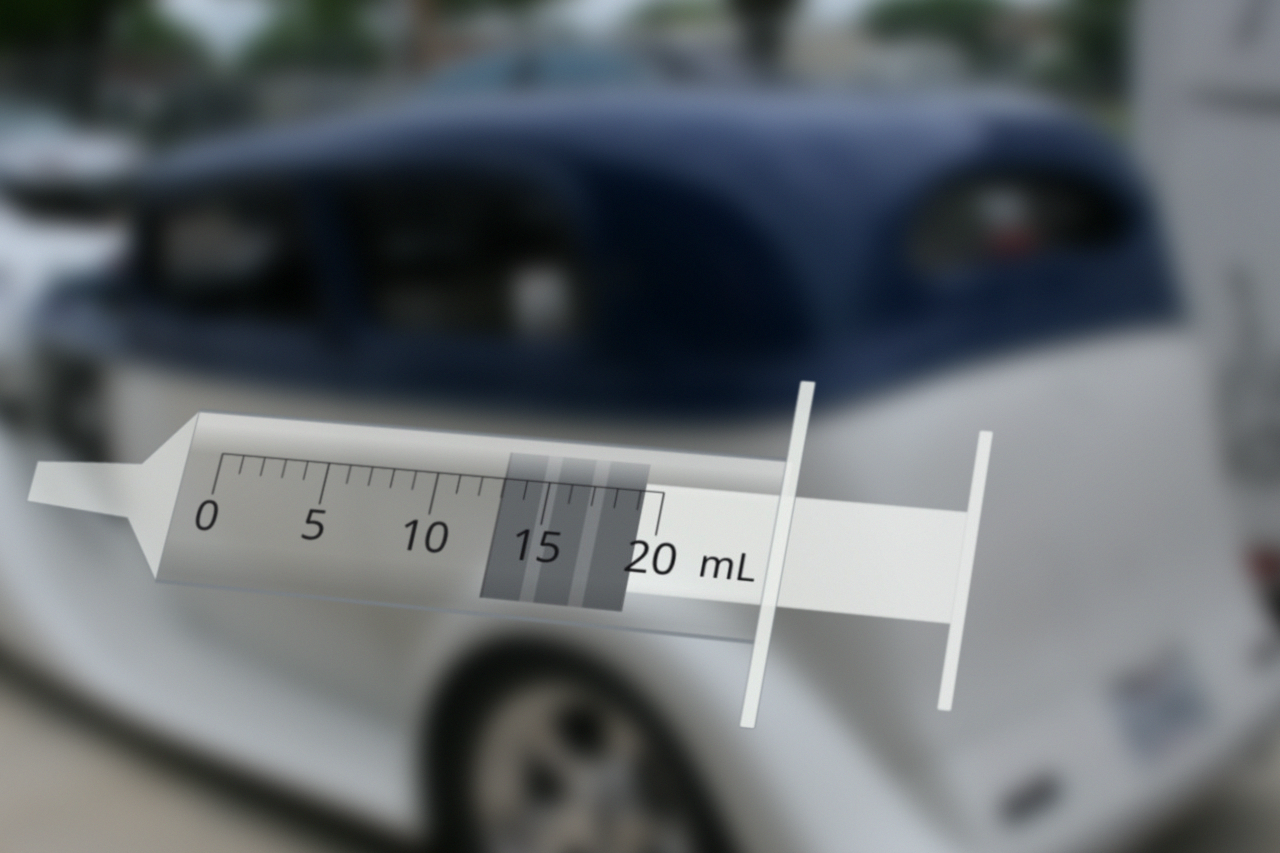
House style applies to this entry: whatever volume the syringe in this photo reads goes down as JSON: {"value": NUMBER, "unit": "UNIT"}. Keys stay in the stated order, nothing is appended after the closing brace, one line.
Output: {"value": 13, "unit": "mL"}
